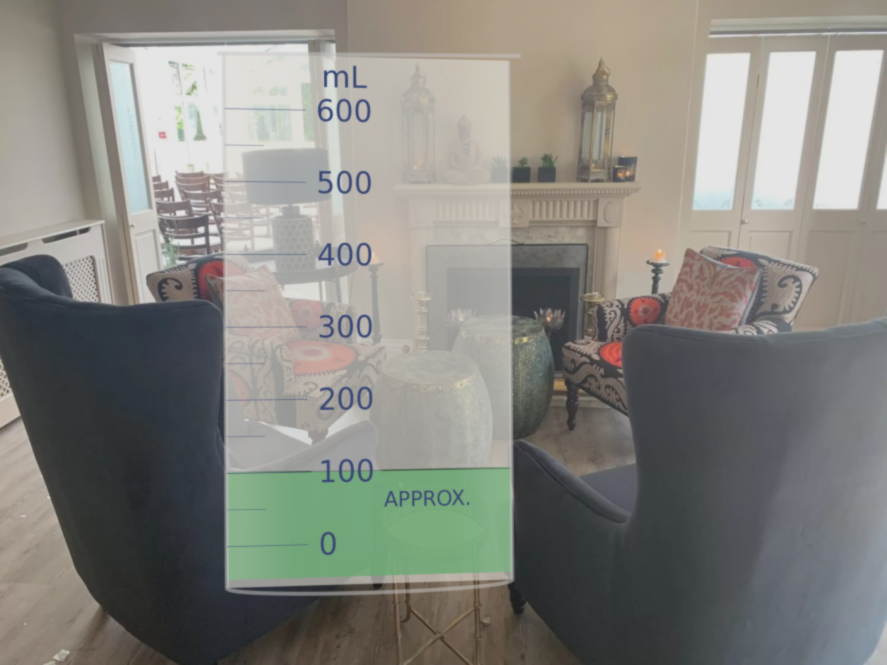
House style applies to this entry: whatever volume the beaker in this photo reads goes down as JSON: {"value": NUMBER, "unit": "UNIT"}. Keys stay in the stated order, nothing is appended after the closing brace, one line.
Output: {"value": 100, "unit": "mL"}
